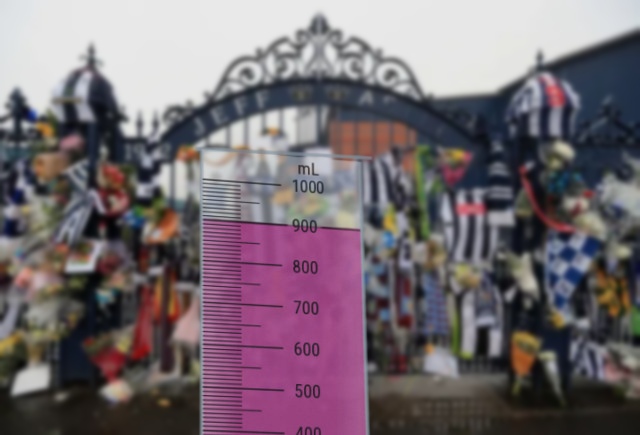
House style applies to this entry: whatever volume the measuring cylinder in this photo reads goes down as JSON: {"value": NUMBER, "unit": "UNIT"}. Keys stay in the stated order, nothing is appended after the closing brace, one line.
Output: {"value": 900, "unit": "mL"}
